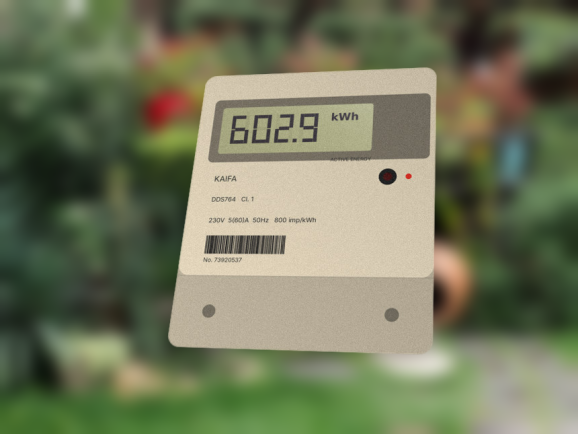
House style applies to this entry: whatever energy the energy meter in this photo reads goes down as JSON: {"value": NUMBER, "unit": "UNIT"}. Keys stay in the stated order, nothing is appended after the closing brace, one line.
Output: {"value": 602.9, "unit": "kWh"}
